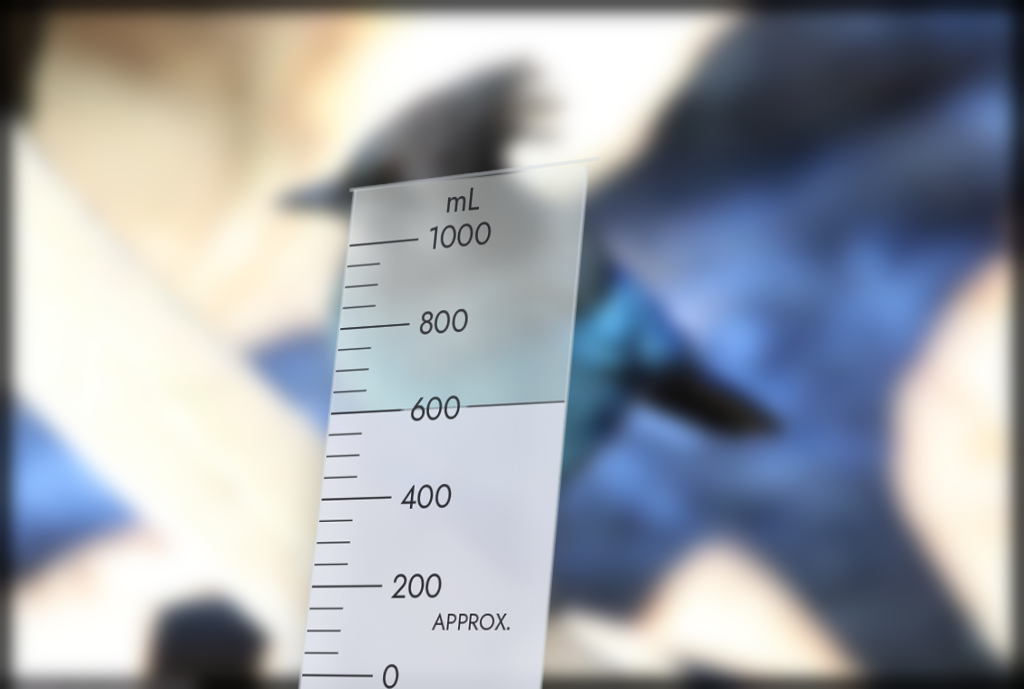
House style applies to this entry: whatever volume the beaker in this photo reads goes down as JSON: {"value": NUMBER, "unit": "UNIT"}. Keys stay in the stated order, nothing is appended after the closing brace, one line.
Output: {"value": 600, "unit": "mL"}
